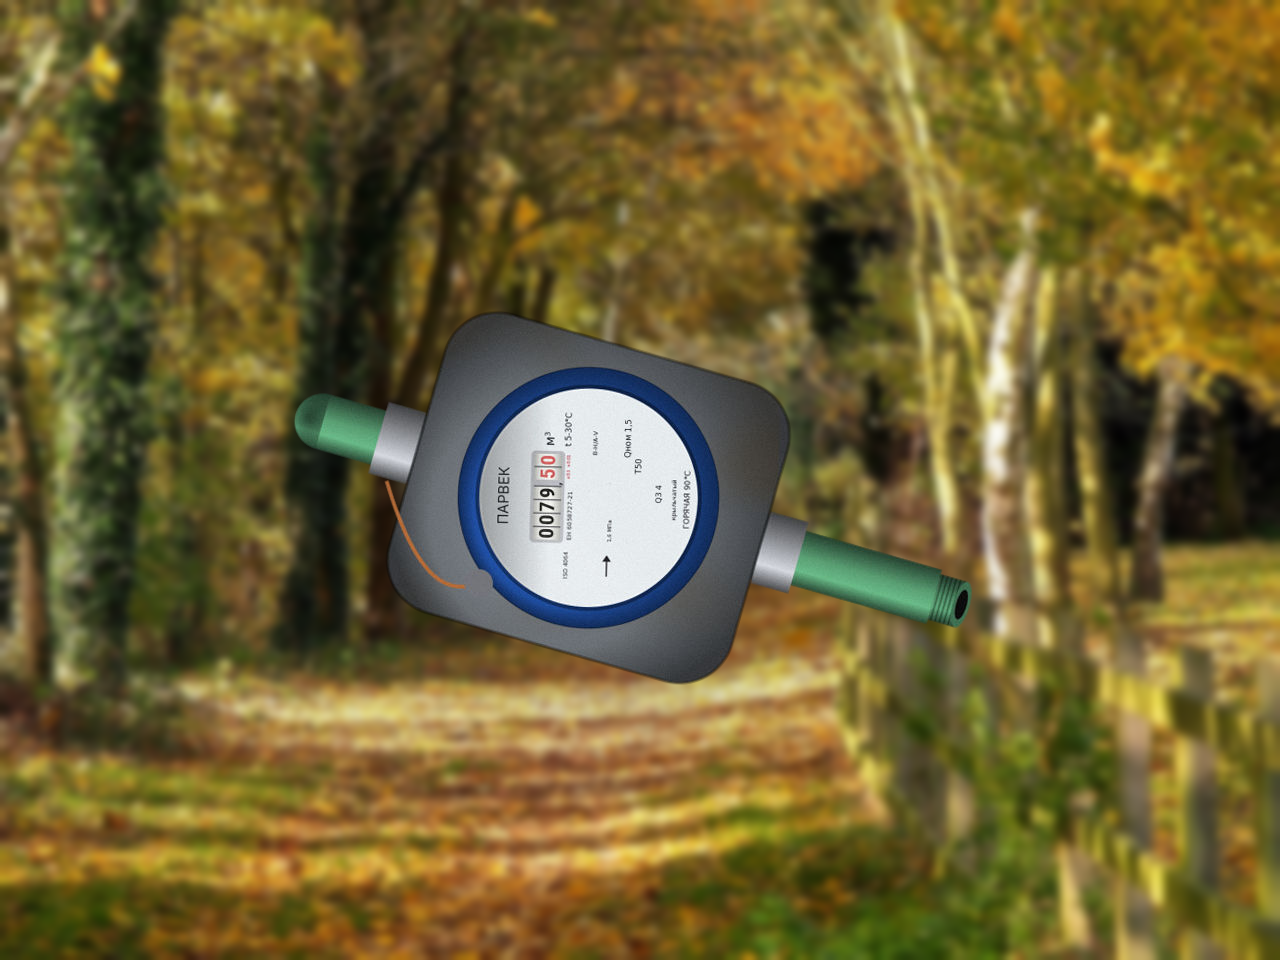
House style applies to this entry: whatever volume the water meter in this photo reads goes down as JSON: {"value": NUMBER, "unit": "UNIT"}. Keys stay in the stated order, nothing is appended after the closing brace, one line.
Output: {"value": 79.50, "unit": "m³"}
